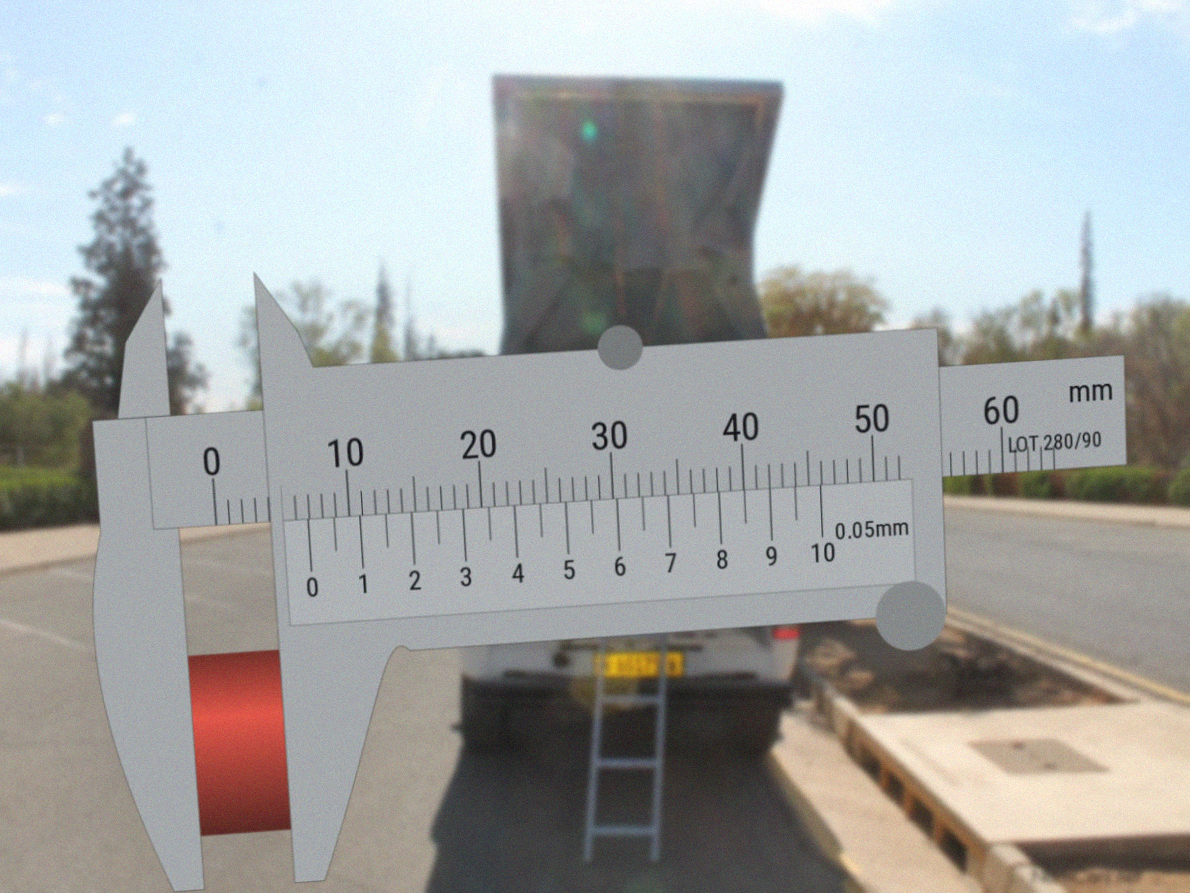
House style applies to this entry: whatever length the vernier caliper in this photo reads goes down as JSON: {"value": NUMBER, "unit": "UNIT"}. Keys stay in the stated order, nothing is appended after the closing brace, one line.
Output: {"value": 6.9, "unit": "mm"}
